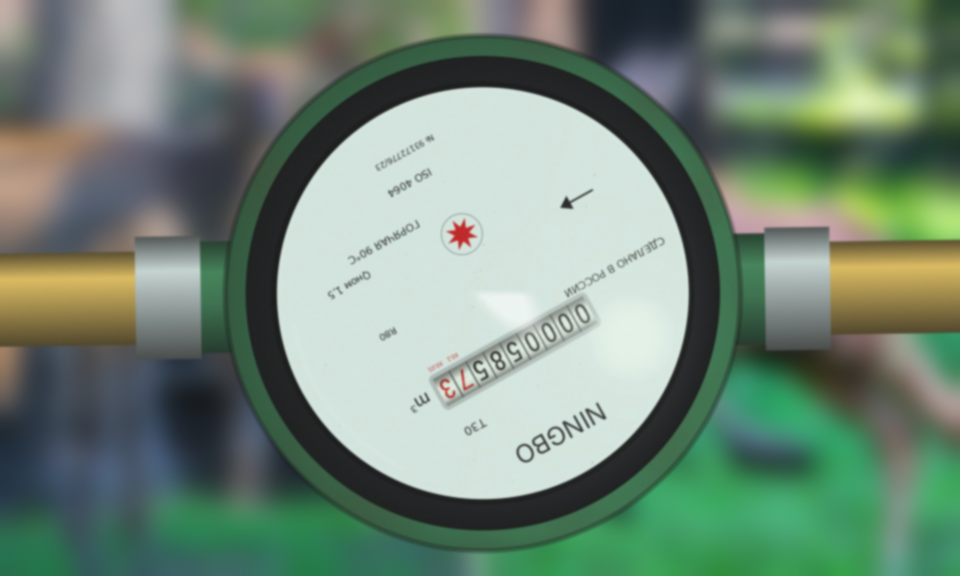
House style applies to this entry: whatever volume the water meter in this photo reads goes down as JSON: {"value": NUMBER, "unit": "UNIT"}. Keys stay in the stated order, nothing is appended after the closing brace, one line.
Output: {"value": 585.73, "unit": "m³"}
